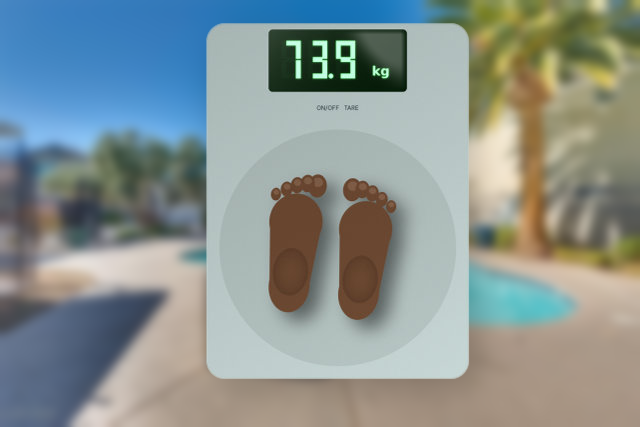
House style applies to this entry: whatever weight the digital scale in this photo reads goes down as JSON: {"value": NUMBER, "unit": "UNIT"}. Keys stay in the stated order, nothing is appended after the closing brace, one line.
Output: {"value": 73.9, "unit": "kg"}
